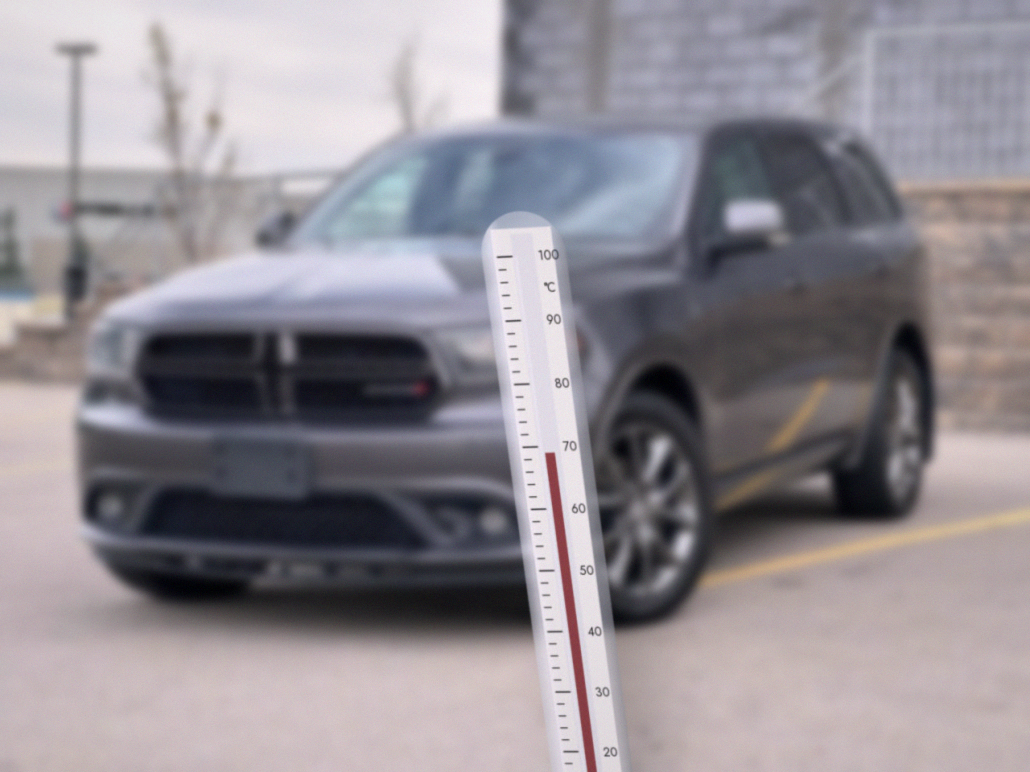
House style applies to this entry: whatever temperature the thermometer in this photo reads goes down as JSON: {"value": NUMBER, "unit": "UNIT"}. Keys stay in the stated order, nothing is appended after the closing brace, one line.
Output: {"value": 69, "unit": "°C"}
